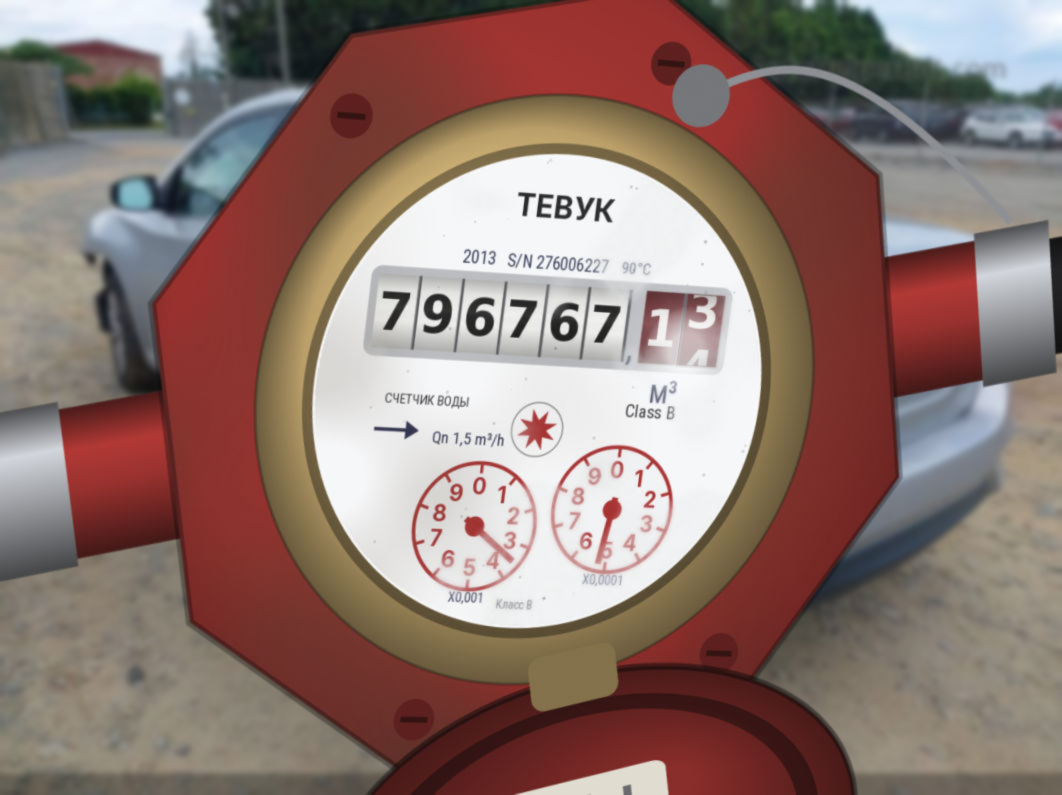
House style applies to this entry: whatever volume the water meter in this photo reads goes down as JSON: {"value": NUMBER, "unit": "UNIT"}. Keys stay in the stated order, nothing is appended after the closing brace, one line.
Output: {"value": 796767.1335, "unit": "m³"}
